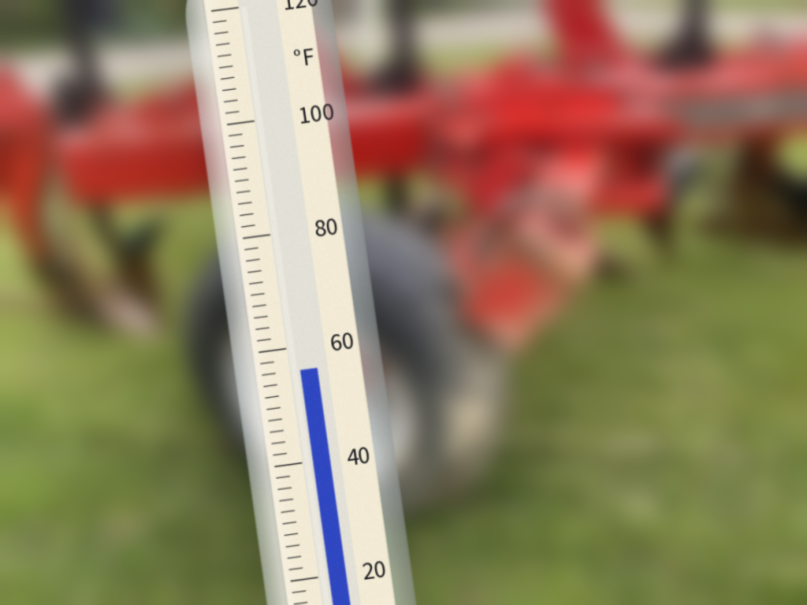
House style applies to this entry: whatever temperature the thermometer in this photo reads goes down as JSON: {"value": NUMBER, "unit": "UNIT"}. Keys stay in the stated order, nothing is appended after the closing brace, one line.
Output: {"value": 56, "unit": "°F"}
